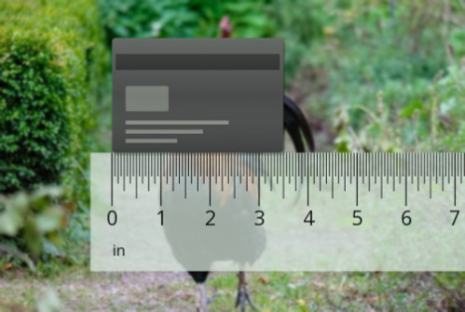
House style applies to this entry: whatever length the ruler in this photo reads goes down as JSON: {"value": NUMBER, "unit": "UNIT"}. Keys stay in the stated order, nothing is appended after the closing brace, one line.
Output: {"value": 3.5, "unit": "in"}
